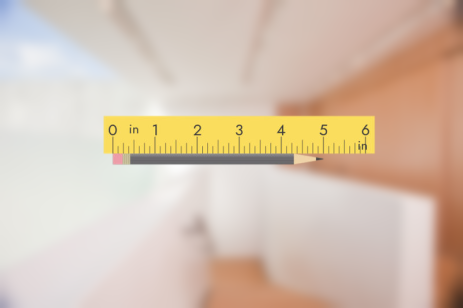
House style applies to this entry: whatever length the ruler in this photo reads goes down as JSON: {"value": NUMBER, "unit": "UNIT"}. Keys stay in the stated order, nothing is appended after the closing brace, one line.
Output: {"value": 5, "unit": "in"}
